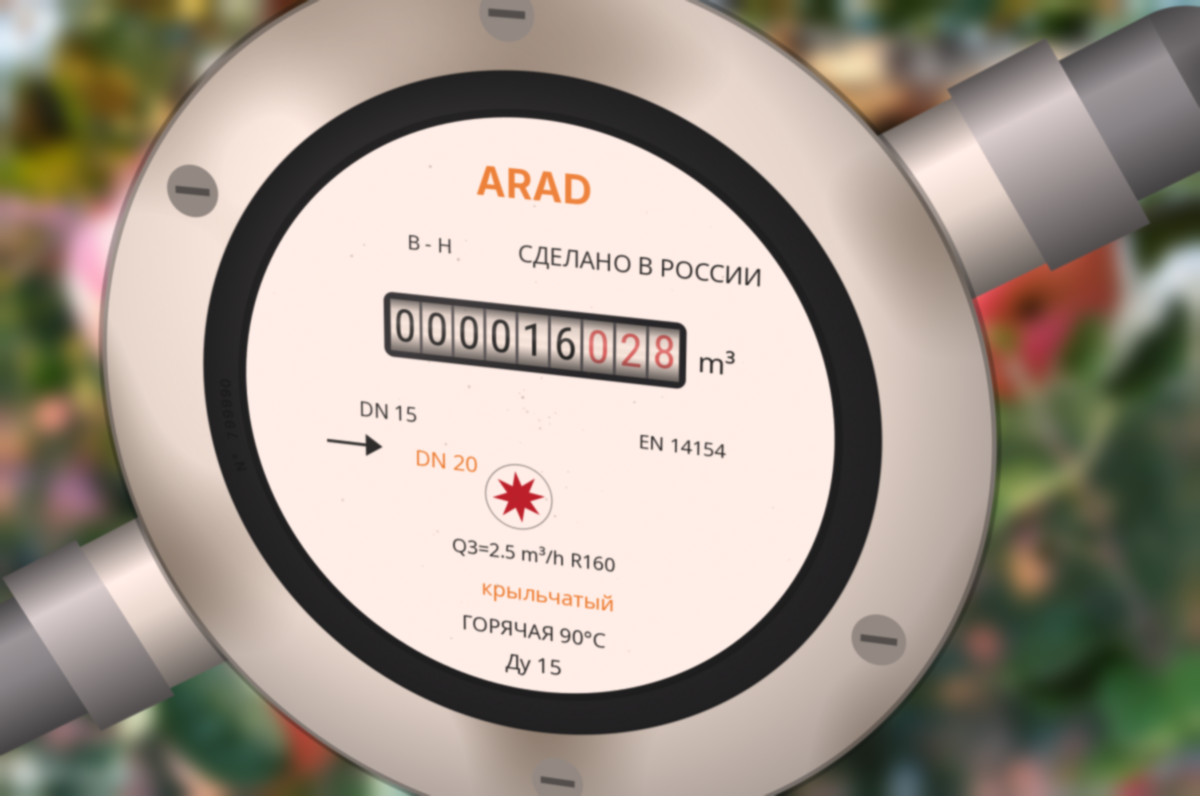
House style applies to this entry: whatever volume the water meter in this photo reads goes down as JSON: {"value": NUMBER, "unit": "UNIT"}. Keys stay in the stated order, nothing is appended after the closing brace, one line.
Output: {"value": 16.028, "unit": "m³"}
